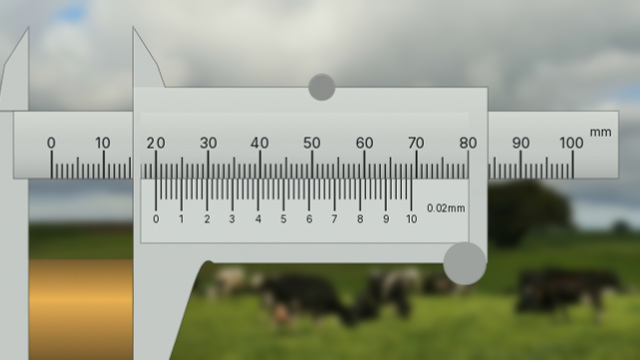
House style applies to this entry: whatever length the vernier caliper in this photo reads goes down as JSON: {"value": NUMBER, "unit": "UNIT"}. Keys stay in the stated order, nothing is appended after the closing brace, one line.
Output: {"value": 20.0, "unit": "mm"}
